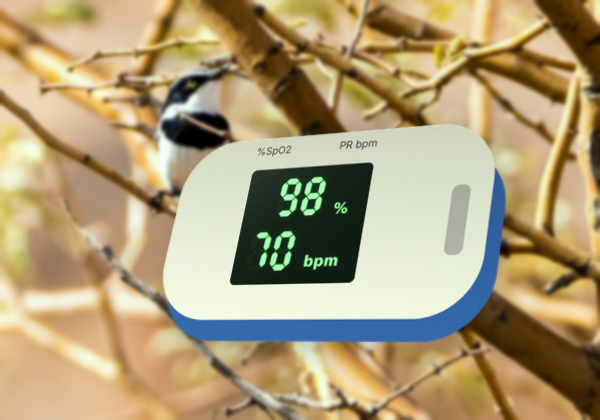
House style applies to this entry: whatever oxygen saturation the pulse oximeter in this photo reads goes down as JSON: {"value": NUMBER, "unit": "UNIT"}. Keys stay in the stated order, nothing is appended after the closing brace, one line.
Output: {"value": 98, "unit": "%"}
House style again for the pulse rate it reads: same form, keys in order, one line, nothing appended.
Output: {"value": 70, "unit": "bpm"}
